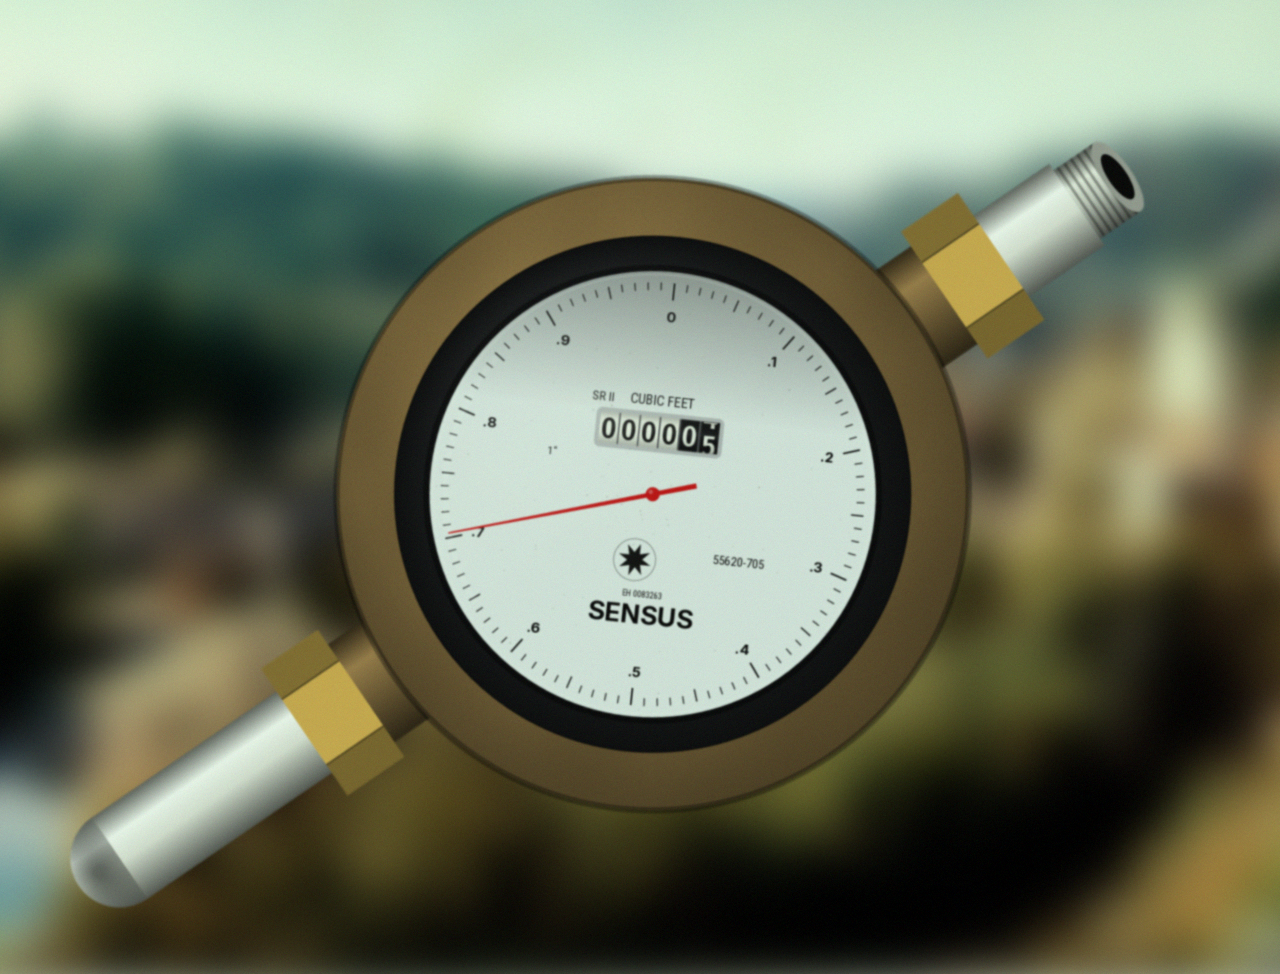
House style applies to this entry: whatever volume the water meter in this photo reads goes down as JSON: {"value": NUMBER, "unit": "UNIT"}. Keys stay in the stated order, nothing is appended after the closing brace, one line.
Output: {"value": 4.70, "unit": "ft³"}
